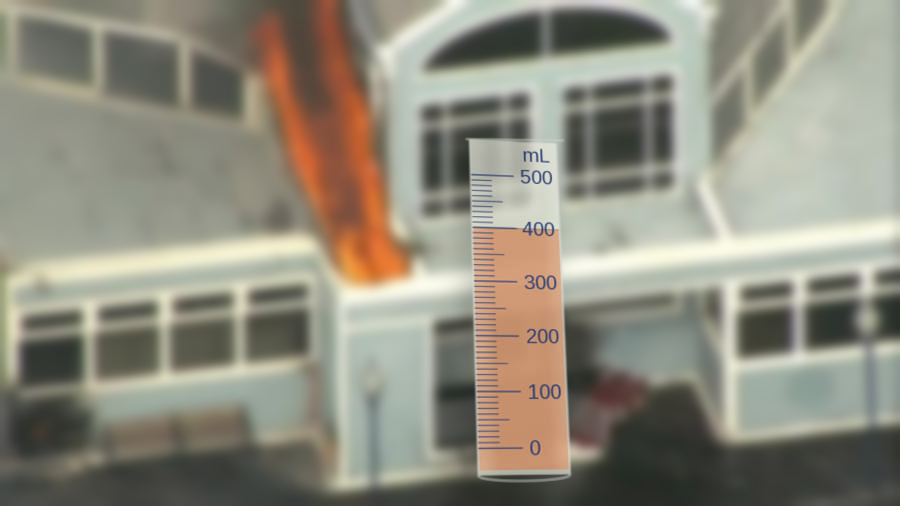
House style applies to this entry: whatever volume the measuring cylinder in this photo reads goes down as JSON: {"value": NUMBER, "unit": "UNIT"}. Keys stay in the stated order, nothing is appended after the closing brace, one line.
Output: {"value": 400, "unit": "mL"}
